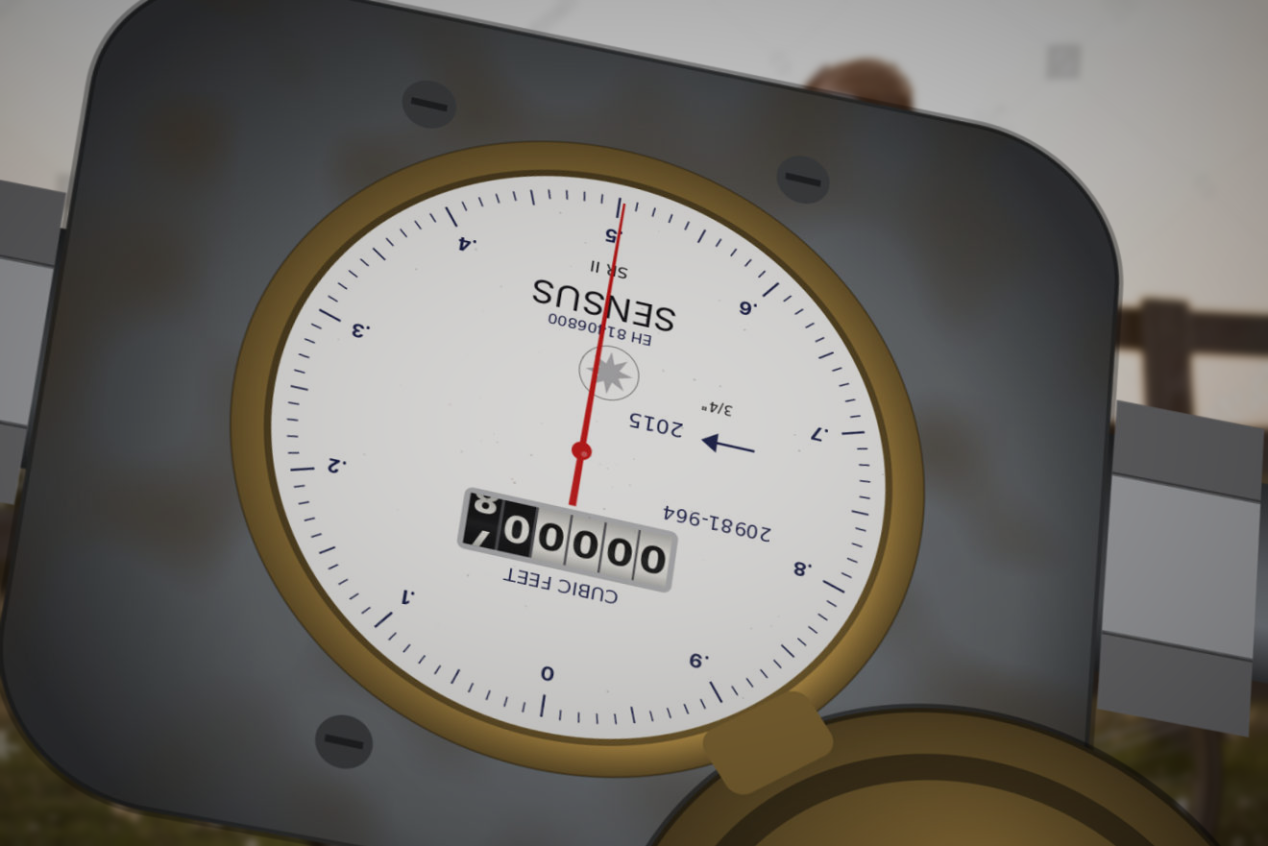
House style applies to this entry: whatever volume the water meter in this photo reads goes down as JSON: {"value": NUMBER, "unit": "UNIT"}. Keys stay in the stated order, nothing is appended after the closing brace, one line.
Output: {"value": 7.50, "unit": "ft³"}
